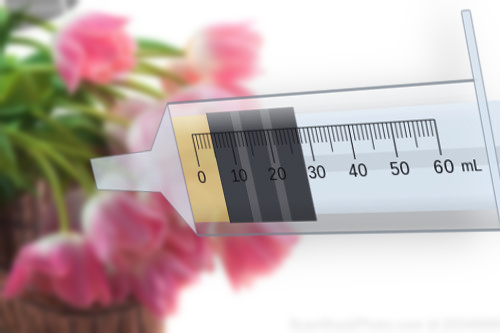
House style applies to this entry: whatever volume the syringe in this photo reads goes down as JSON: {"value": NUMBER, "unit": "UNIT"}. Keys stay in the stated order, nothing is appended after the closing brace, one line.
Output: {"value": 5, "unit": "mL"}
